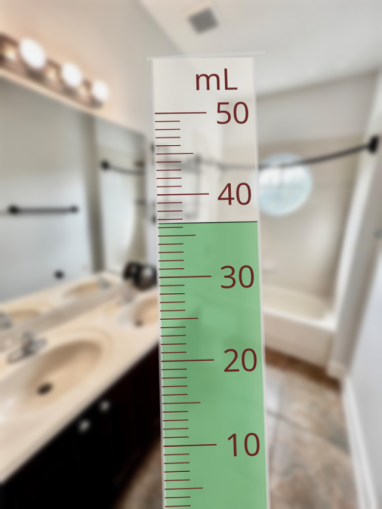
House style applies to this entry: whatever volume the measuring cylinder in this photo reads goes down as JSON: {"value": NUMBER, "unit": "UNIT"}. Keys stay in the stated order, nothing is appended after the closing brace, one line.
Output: {"value": 36.5, "unit": "mL"}
